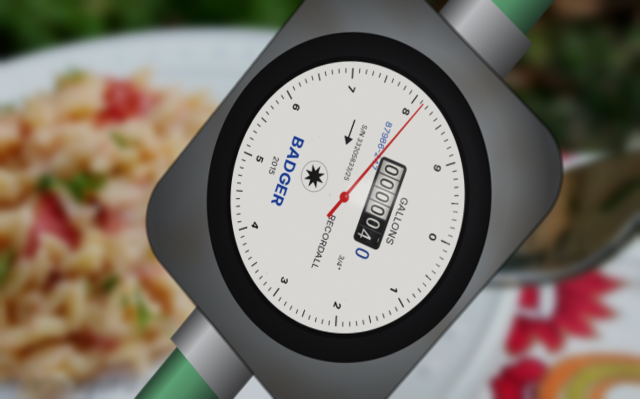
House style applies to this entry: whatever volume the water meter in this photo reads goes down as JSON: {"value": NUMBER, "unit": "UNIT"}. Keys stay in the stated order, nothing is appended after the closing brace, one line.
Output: {"value": 38.1, "unit": "gal"}
